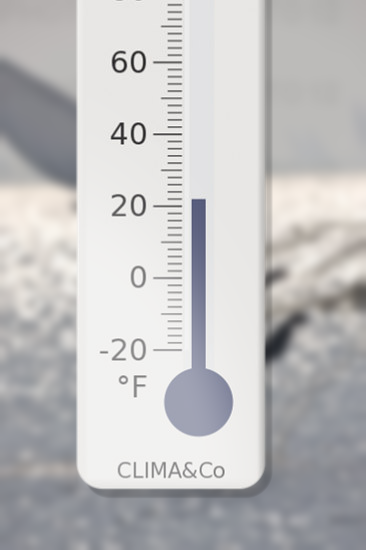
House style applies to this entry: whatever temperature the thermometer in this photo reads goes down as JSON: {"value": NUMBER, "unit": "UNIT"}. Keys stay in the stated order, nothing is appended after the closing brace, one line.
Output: {"value": 22, "unit": "°F"}
